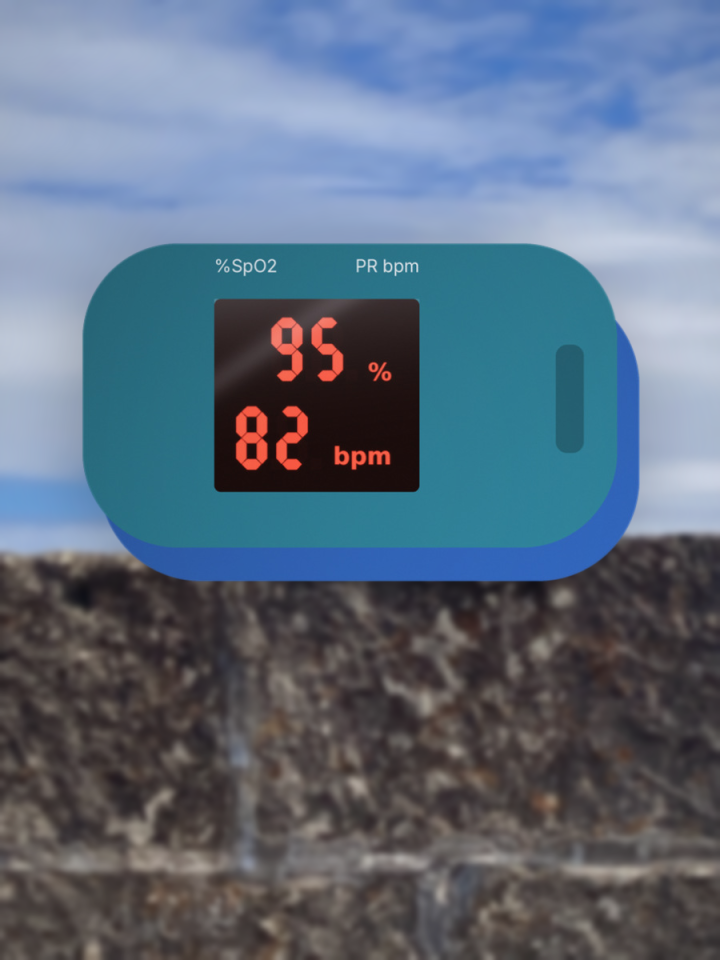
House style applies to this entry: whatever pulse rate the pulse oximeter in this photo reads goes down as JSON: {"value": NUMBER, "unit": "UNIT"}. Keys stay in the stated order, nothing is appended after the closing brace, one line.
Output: {"value": 82, "unit": "bpm"}
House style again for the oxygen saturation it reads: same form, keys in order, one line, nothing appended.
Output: {"value": 95, "unit": "%"}
